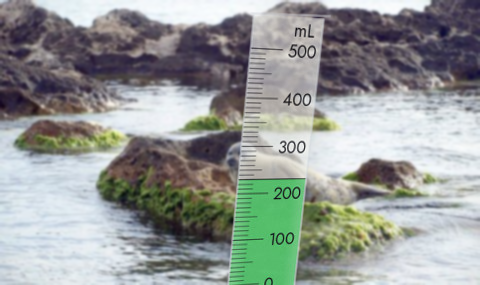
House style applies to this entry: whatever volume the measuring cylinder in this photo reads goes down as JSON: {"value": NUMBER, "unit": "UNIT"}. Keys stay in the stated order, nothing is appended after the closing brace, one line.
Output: {"value": 230, "unit": "mL"}
